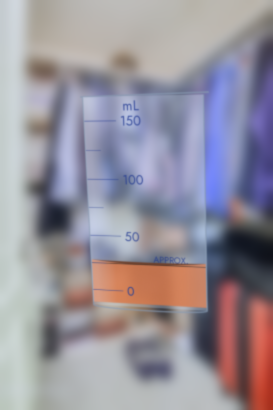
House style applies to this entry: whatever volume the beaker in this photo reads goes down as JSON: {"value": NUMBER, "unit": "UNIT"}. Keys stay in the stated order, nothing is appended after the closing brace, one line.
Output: {"value": 25, "unit": "mL"}
